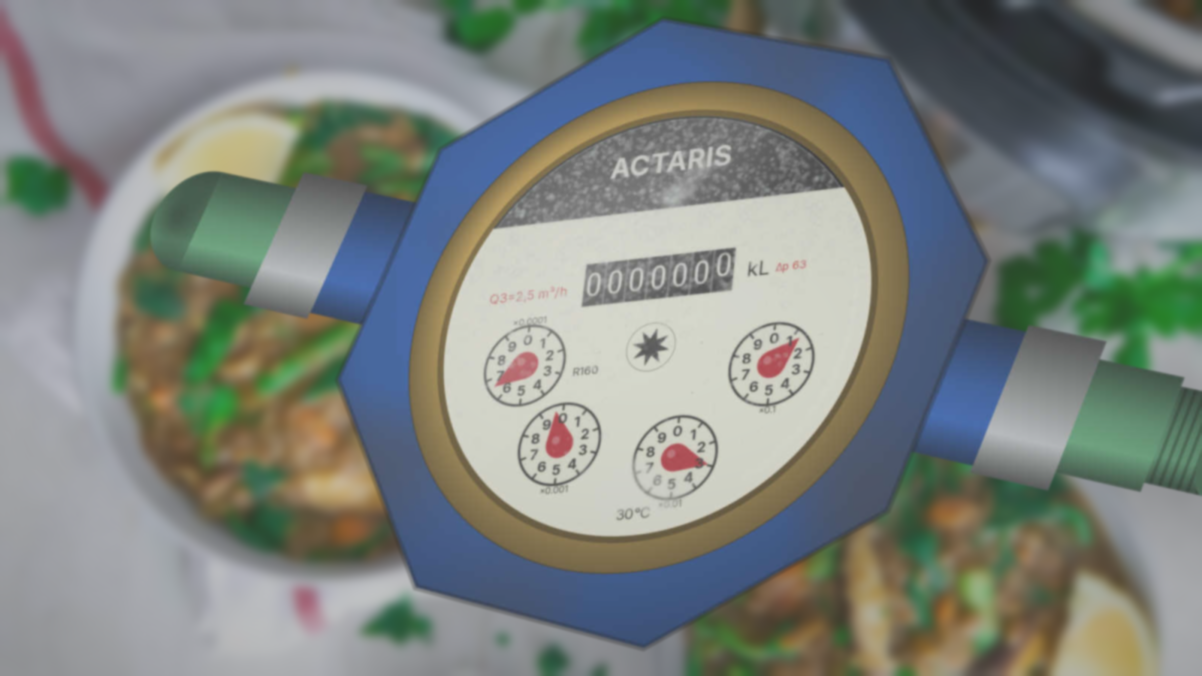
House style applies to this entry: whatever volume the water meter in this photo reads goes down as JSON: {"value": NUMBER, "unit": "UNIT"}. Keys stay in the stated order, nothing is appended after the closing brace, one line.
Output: {"value": 0.1296, "unit": "kL"}
